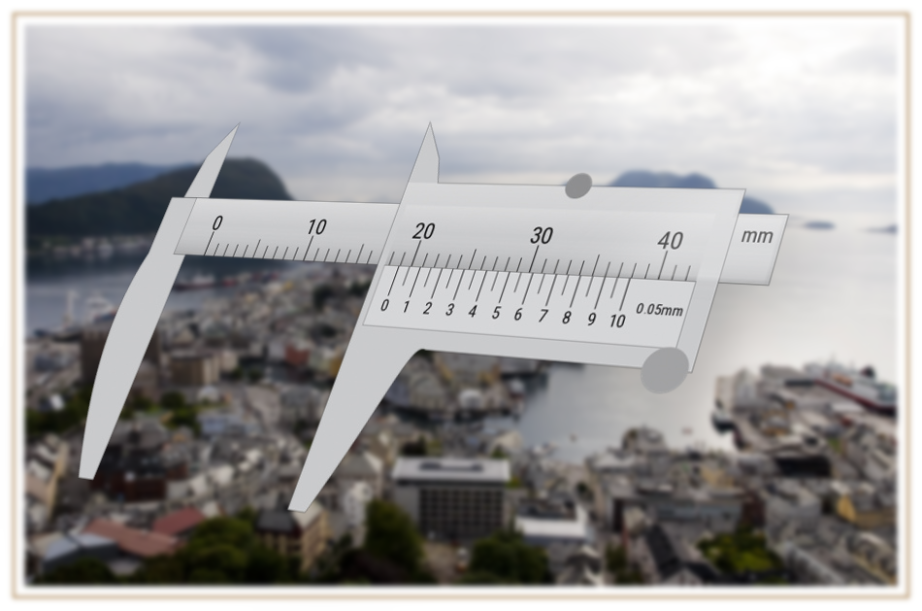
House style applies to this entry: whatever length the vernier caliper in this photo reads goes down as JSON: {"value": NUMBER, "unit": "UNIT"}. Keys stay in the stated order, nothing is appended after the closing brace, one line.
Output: {"value": 18.9, "unit": "mm"}
